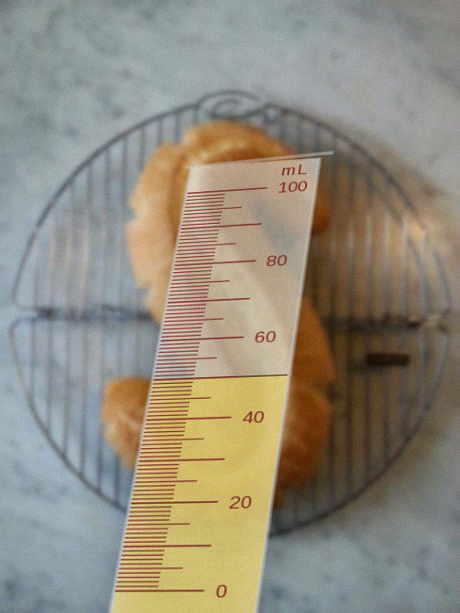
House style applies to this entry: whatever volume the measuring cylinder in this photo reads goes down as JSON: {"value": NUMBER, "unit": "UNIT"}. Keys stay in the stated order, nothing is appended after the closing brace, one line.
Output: {"value": 50, "unit": "mL"}
